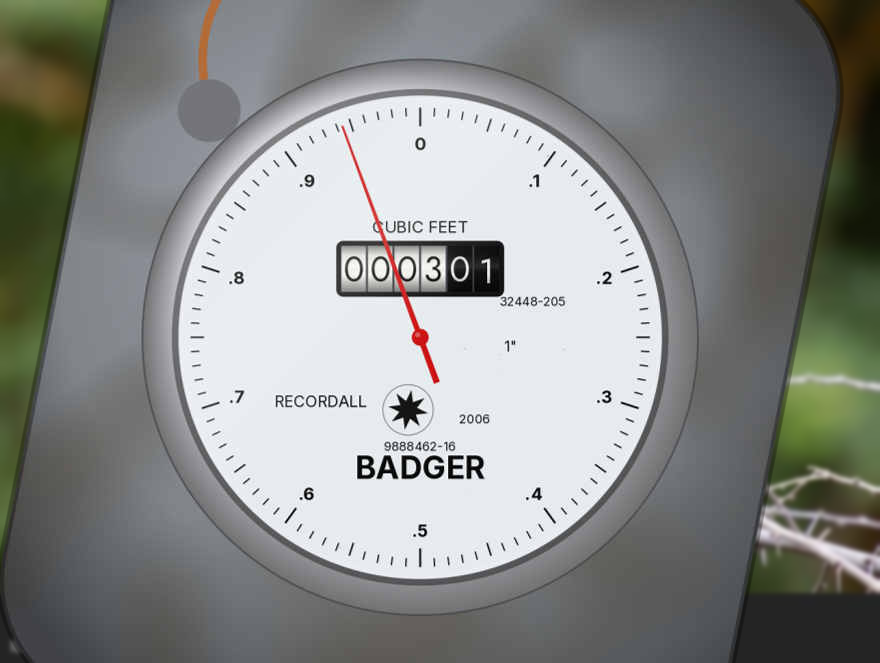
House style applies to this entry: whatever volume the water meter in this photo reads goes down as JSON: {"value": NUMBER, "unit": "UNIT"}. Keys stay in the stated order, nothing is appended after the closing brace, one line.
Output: {"value": 300.94, "unit": "ft³"}
